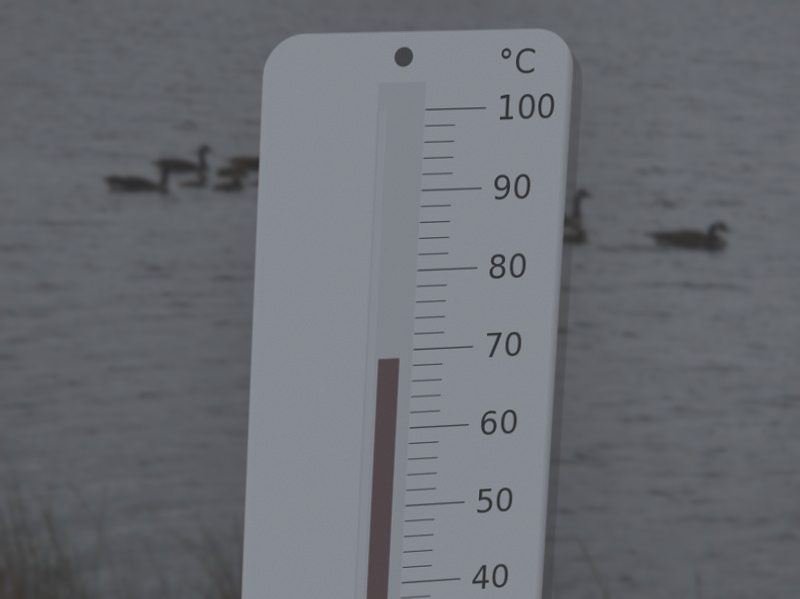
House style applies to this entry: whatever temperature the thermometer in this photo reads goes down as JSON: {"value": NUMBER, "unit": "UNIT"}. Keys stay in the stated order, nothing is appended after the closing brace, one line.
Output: {"value": 69, "unit": "°C"}
